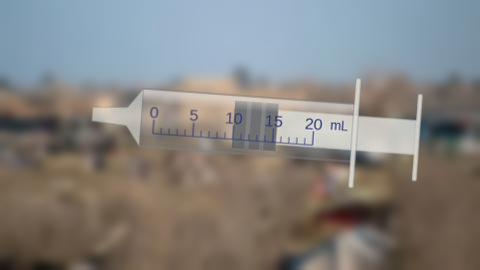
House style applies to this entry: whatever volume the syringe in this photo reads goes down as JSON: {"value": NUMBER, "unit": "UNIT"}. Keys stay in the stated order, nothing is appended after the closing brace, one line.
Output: {"value": 10, "unit": "mL"}
